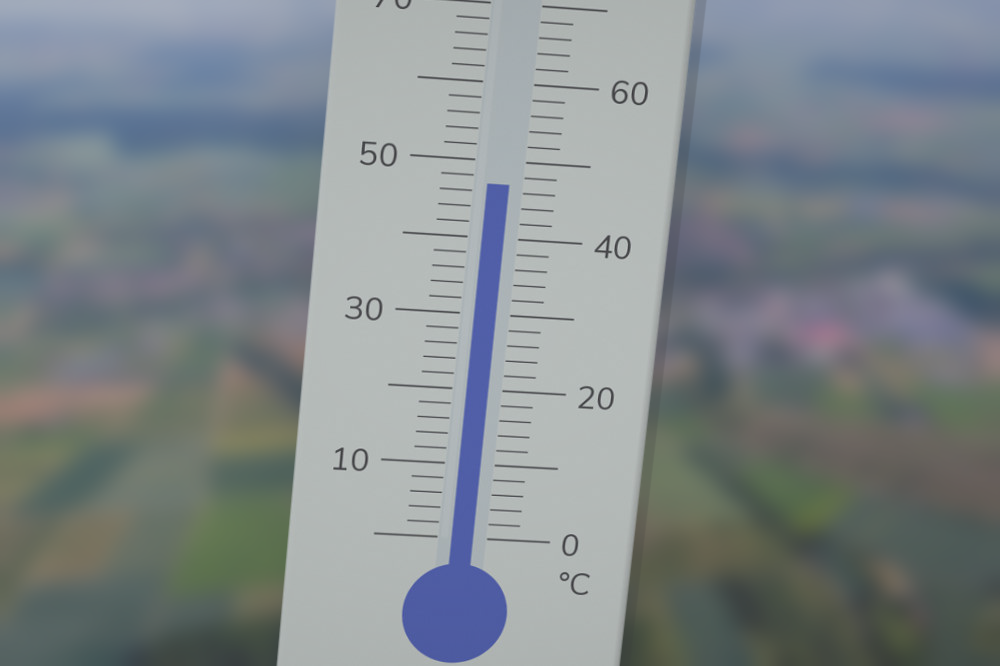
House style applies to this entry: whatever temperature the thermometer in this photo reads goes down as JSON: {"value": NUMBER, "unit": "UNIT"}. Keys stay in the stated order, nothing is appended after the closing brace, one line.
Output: {"value": 47, "unit": "°C"}
